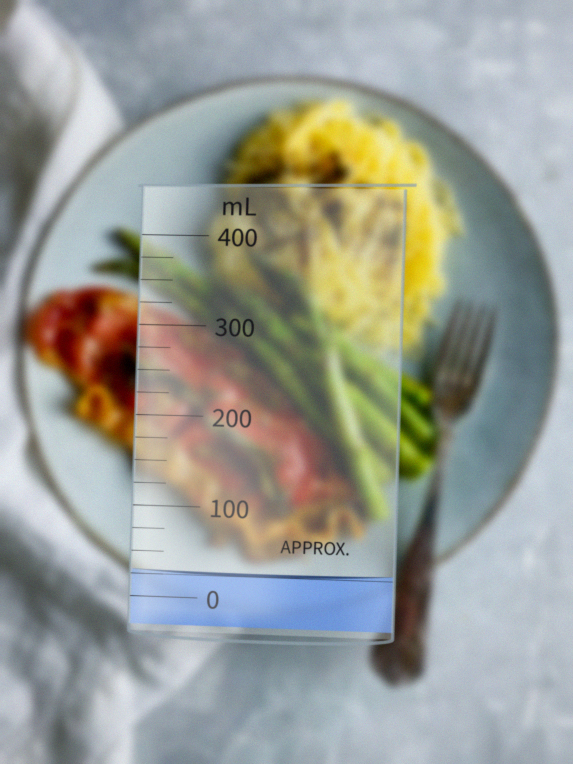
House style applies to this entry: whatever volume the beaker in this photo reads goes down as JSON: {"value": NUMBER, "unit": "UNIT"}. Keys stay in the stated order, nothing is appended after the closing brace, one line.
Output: {"value": 25, "unit": "mL"}
